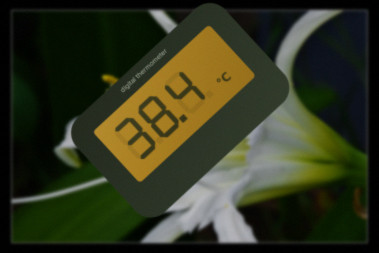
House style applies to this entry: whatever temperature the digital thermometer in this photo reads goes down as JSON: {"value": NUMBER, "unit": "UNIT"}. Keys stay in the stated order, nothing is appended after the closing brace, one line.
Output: {"value": 38.4, "unit": "°C"}
